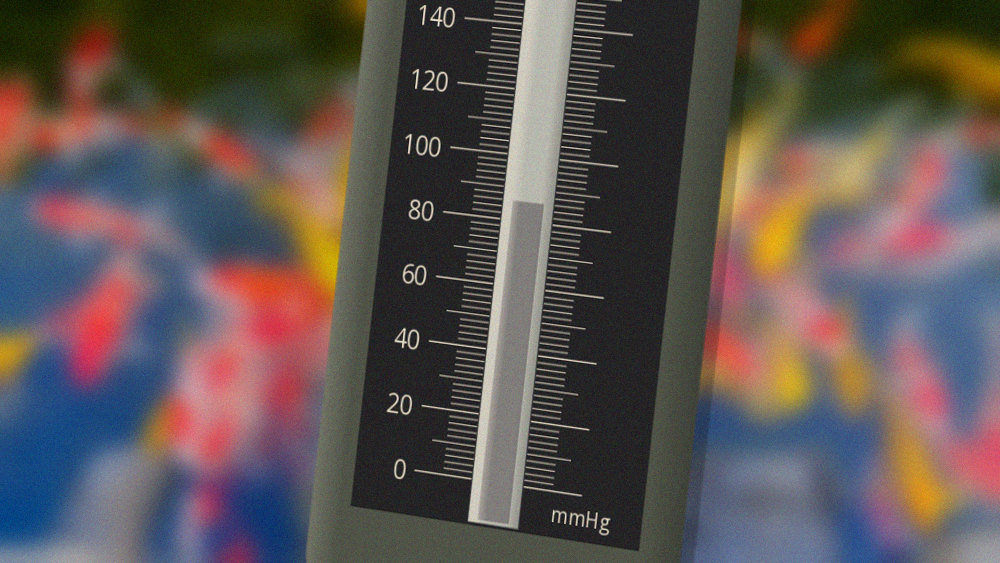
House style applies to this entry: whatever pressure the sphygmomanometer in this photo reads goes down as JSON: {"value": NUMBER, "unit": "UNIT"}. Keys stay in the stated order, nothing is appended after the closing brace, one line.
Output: {"value": 86, "unit": "mmHg"}
